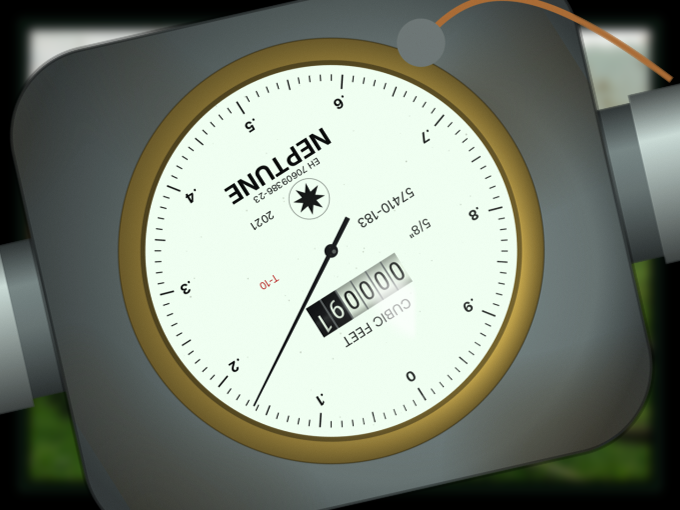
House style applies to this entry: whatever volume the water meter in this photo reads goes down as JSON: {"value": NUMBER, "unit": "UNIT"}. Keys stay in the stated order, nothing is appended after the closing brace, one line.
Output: {"value": 91.16, "unit": "ft³"}
